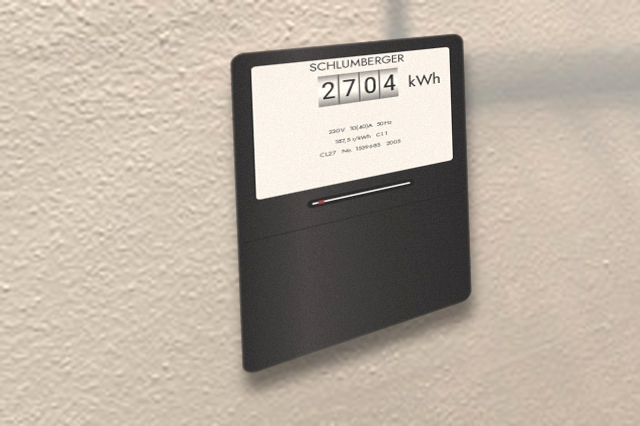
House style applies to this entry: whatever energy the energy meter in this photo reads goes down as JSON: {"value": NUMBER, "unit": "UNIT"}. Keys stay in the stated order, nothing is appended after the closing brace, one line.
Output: {"value": 2704, "unit": "kWh"}
